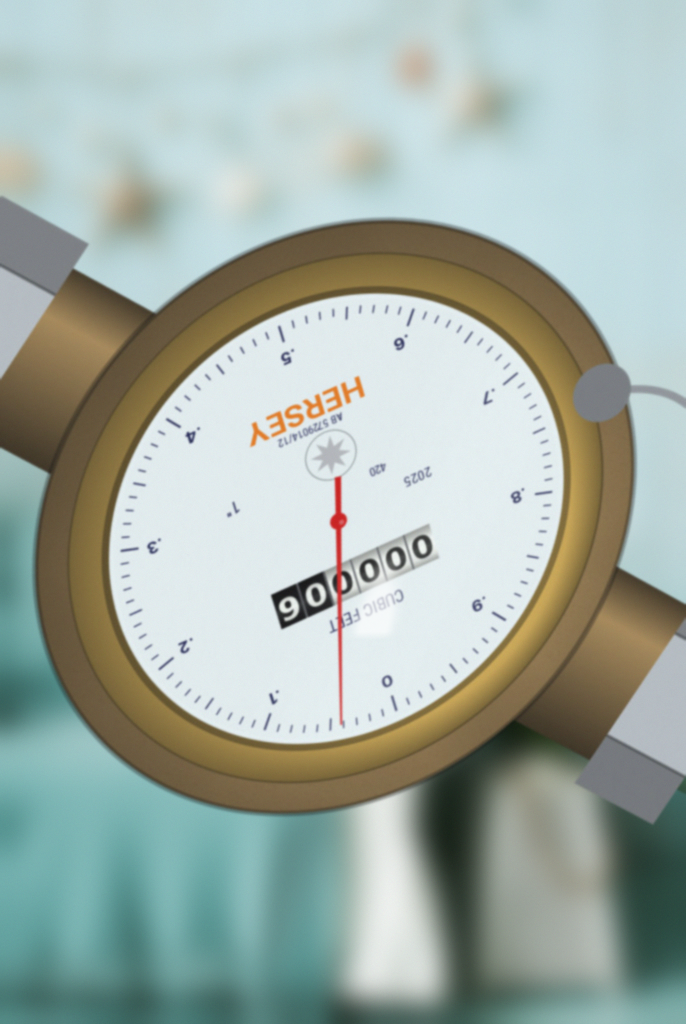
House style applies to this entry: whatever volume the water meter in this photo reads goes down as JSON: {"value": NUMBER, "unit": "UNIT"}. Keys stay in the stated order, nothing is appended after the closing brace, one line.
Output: {"value": 6.04, "unit": "ft³"}
